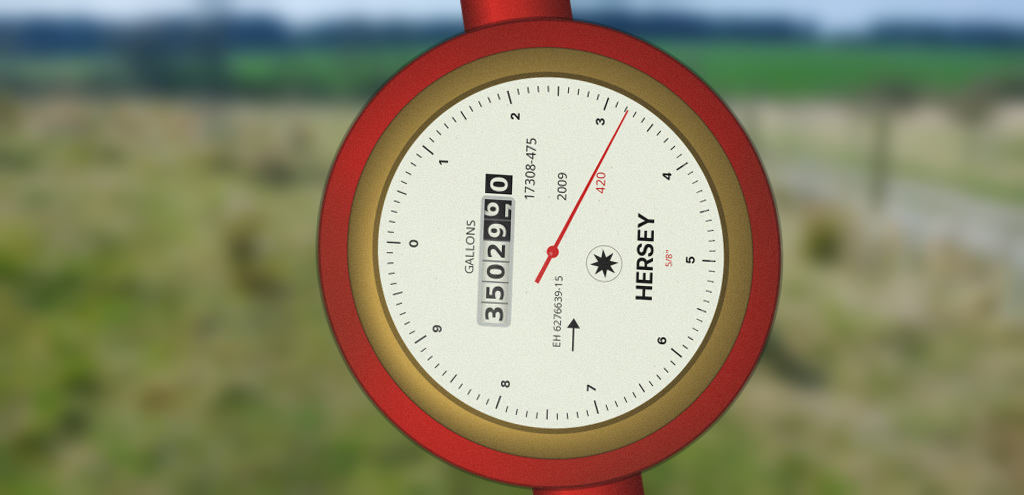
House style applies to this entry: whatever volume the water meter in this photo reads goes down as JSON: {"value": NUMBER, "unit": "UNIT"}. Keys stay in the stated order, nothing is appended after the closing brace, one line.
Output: {"value": 3502963.2, "unit": "gal"}
